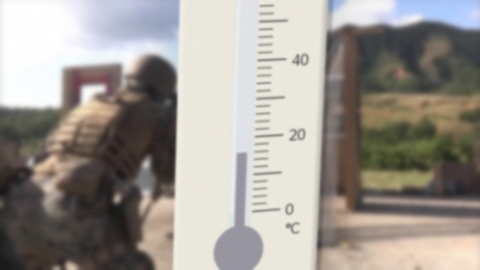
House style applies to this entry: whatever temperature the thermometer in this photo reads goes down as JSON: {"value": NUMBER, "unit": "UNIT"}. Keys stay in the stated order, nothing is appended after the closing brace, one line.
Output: {"value": 16, "unit": "°C"}
